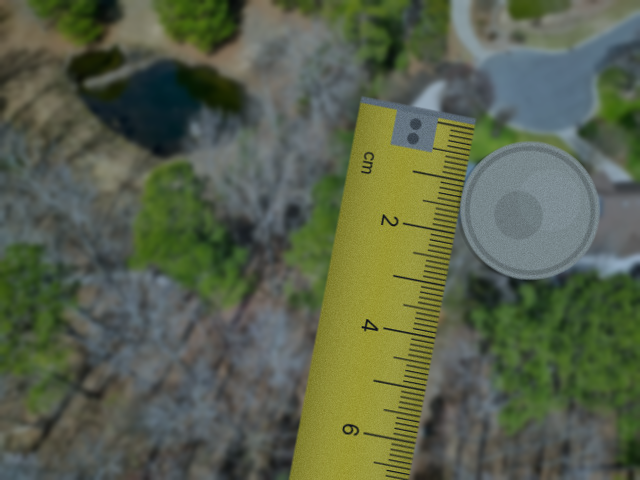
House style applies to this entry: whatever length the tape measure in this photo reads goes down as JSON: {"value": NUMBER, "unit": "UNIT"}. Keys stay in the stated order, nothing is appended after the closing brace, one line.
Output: {"value": 2.6, "unit": "cm"}
